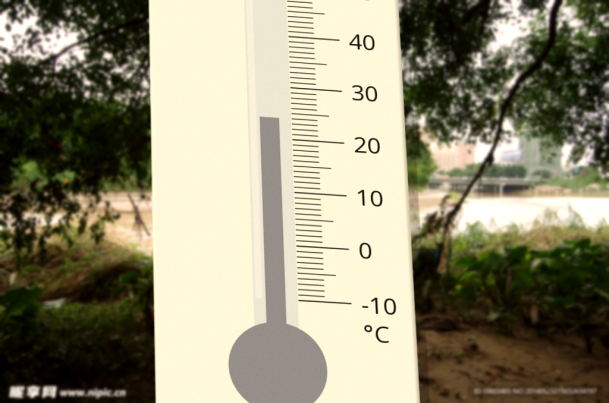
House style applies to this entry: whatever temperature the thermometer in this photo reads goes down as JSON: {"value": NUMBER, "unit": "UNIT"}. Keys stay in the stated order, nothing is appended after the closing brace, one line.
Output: {"value": 24, "unit": "°C"}
